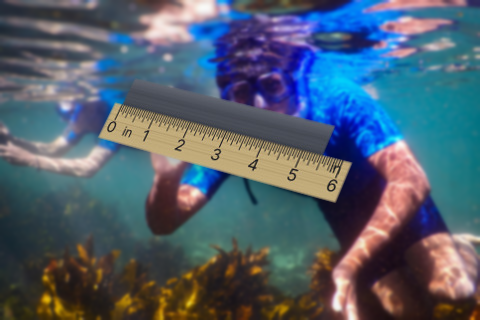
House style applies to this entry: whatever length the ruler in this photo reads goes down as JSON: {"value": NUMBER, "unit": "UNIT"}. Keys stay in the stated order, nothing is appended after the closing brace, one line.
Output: {"value": 5.5, "unit": "in"}
